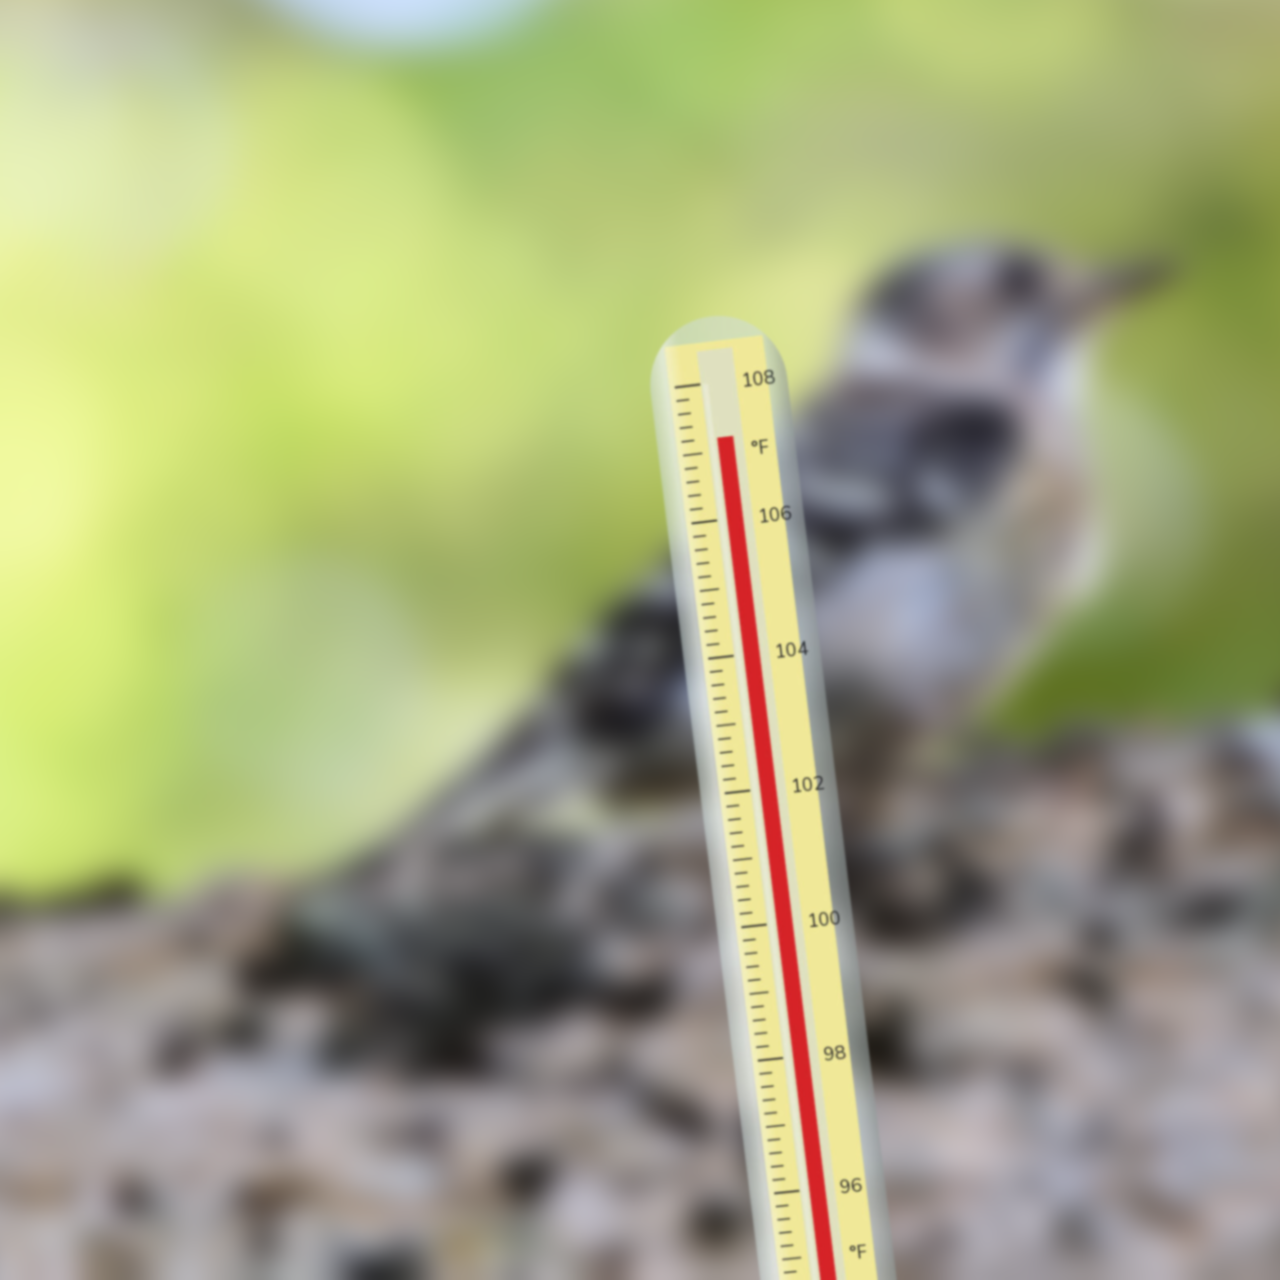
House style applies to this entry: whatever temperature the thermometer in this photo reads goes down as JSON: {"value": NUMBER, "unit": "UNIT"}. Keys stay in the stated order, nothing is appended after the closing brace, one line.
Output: {"value": 107.2, "unit": "°F"}
